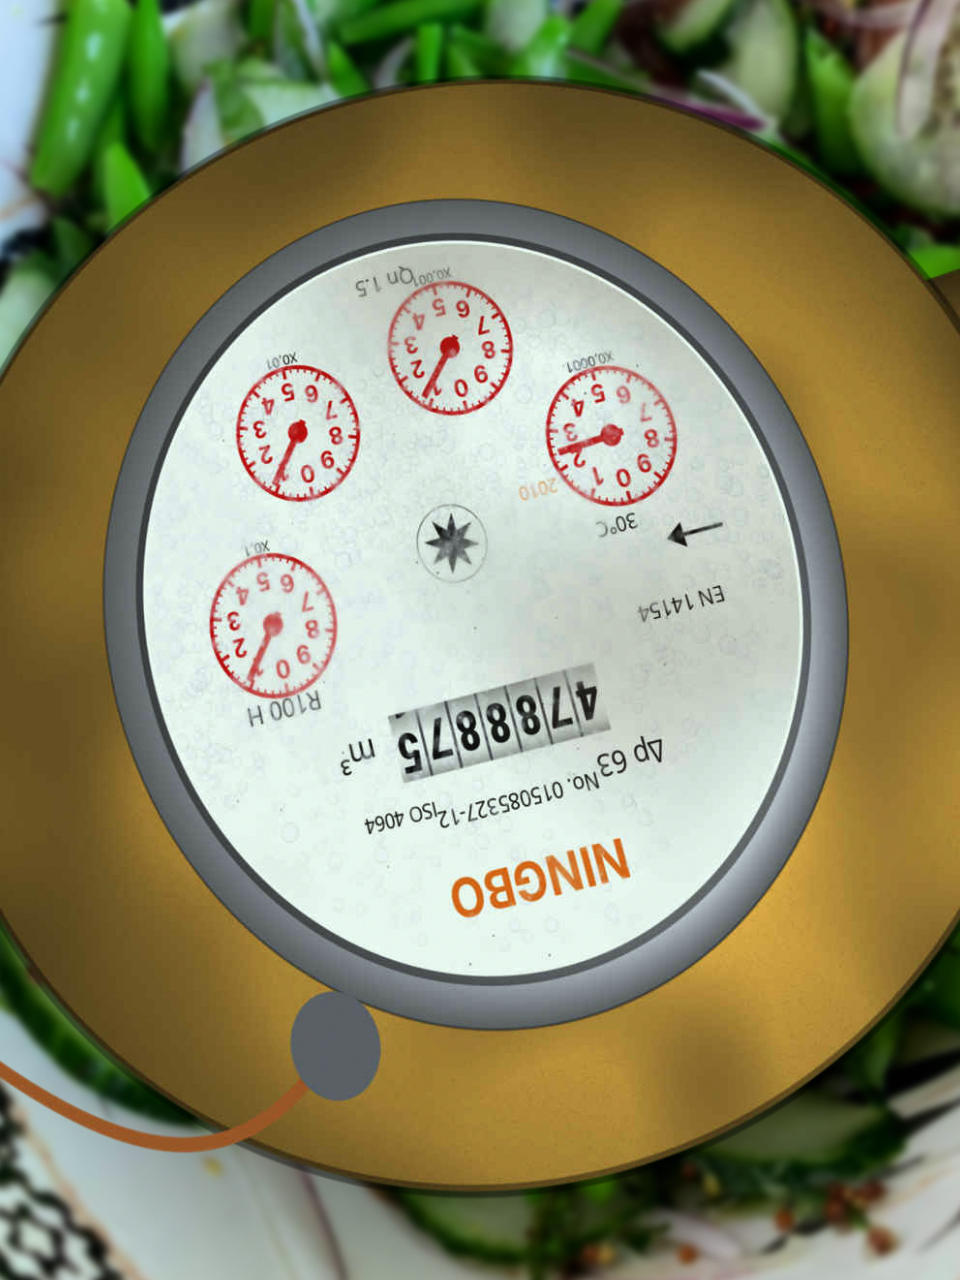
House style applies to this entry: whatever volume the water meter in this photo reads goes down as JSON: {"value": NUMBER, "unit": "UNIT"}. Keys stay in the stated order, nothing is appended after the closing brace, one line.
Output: {"value": 4788875.1112, "unit": "m³"}
